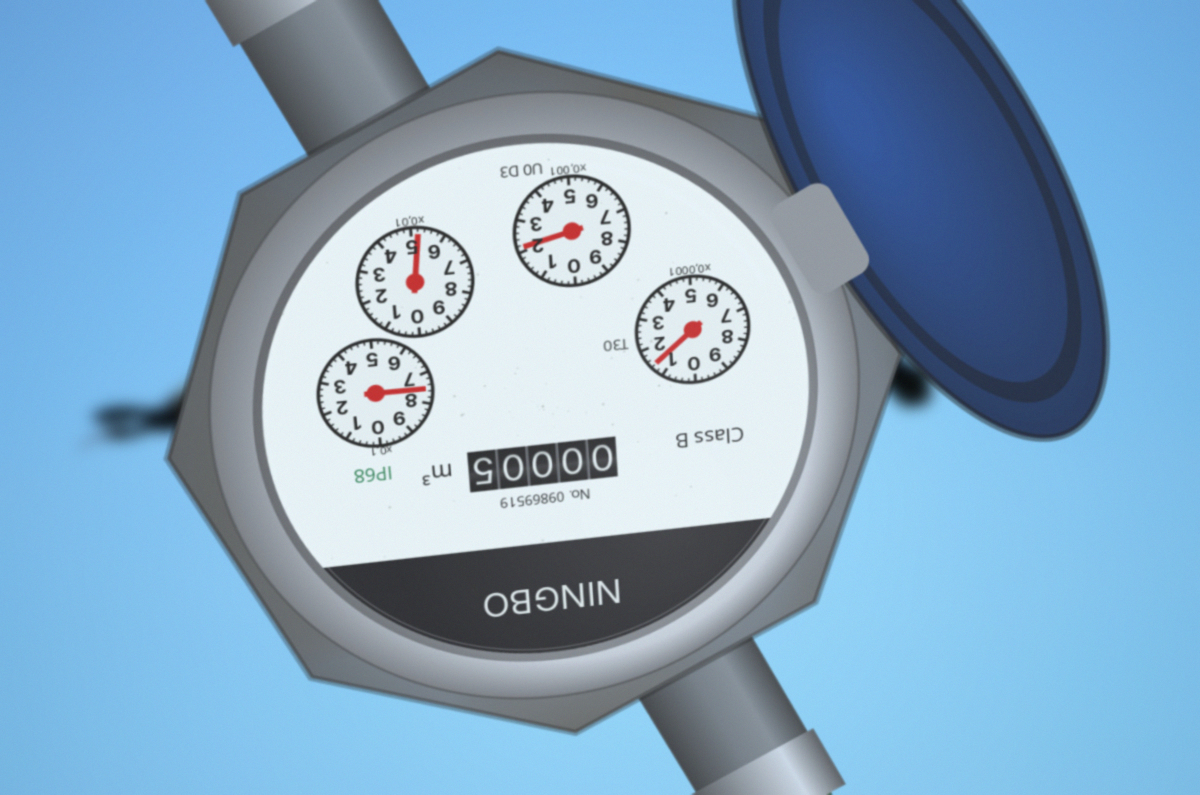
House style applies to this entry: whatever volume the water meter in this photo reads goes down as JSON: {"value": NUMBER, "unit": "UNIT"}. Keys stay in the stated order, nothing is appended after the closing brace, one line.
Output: {"value": 5.7521, "unit": "m³"}
